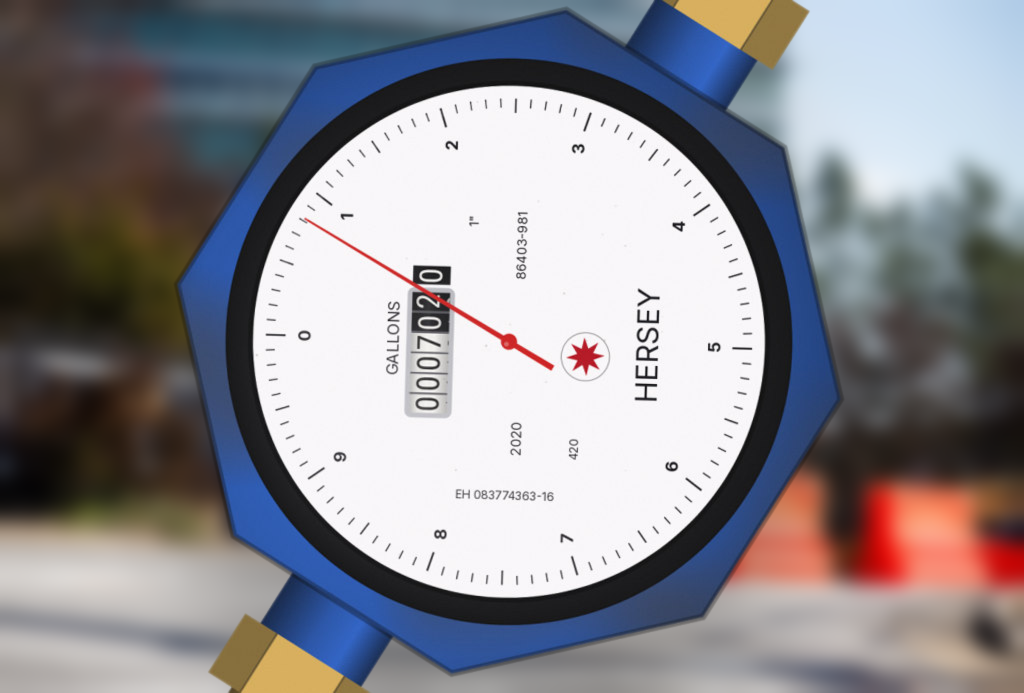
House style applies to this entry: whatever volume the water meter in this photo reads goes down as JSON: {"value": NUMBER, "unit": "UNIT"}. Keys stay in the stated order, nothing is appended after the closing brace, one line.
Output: {"value": 7020.8, "unit": "gal"}
